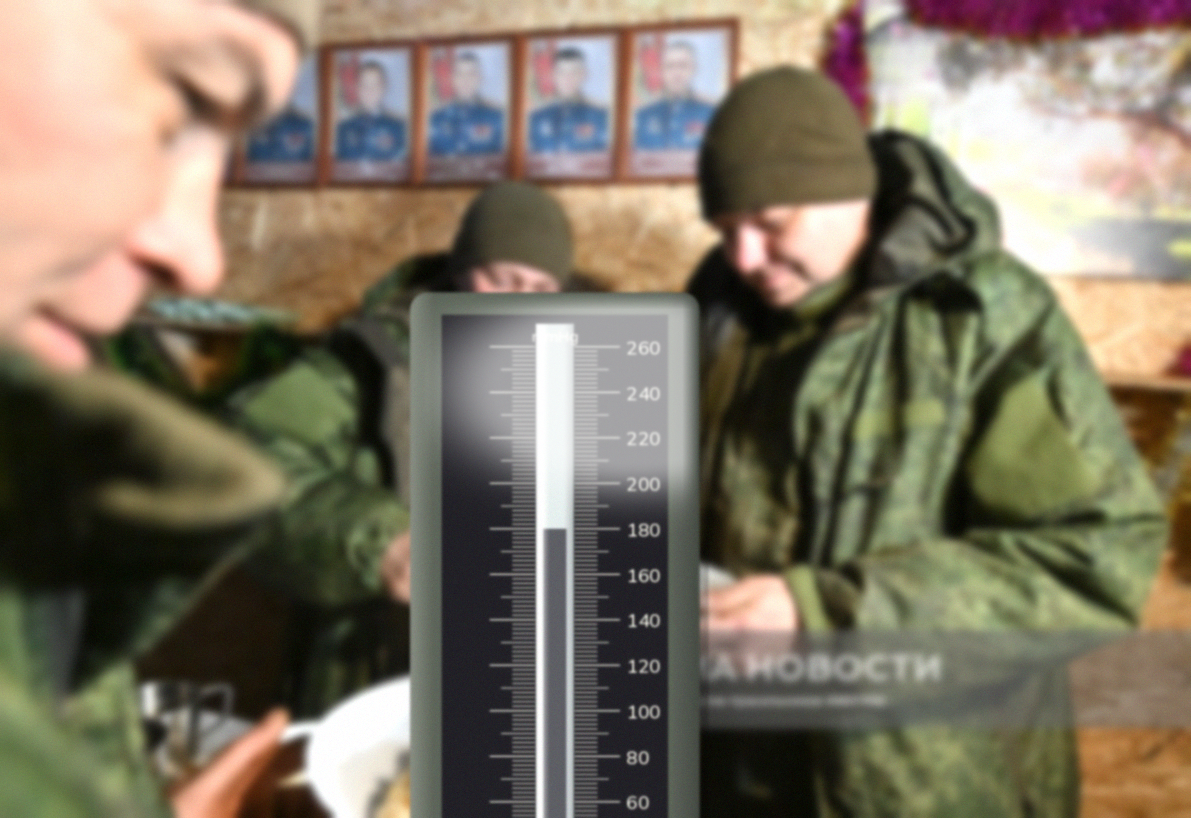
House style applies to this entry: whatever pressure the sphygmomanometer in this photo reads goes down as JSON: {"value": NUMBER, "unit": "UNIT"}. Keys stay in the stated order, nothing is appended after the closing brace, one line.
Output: {"value": 180, "unit": "mmHg"}
